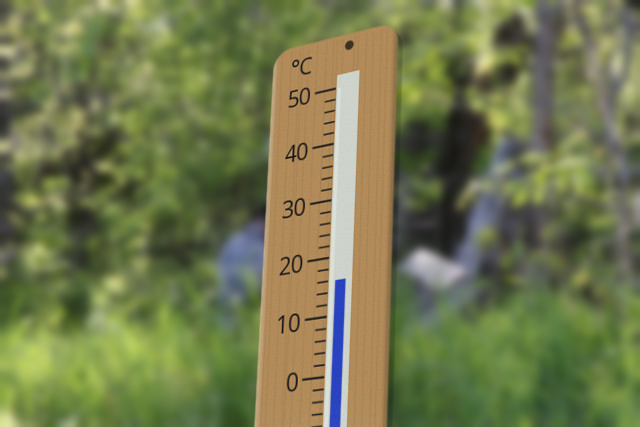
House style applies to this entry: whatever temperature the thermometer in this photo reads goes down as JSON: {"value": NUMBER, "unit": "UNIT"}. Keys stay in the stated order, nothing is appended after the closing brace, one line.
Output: {"value": 16, "unit": "°C"}
